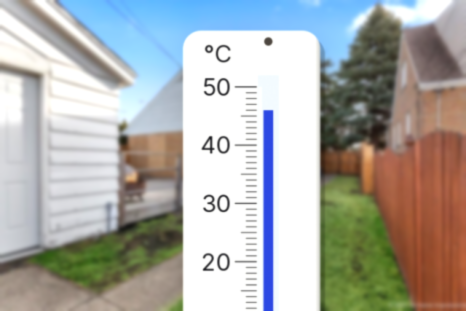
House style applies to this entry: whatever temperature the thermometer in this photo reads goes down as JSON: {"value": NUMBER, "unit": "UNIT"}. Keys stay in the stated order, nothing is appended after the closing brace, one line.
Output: {"value": 46, "unit": "°C"}
